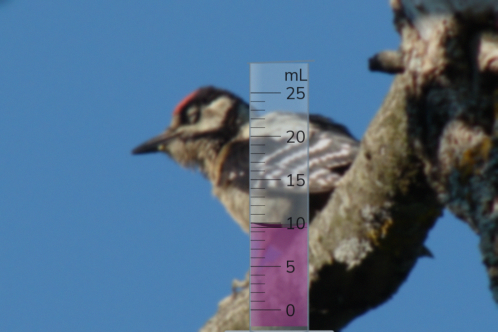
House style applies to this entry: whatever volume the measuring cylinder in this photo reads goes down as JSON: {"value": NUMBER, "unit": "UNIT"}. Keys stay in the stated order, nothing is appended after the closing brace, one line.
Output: {"value": 9.5, "unit": "mL"}
